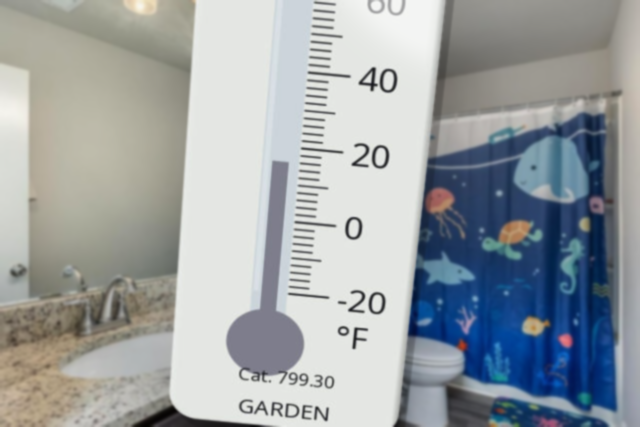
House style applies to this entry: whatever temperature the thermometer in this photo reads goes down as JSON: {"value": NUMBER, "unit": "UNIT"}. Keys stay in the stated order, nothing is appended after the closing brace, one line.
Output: {"value": 16, "unit": "°F"}
